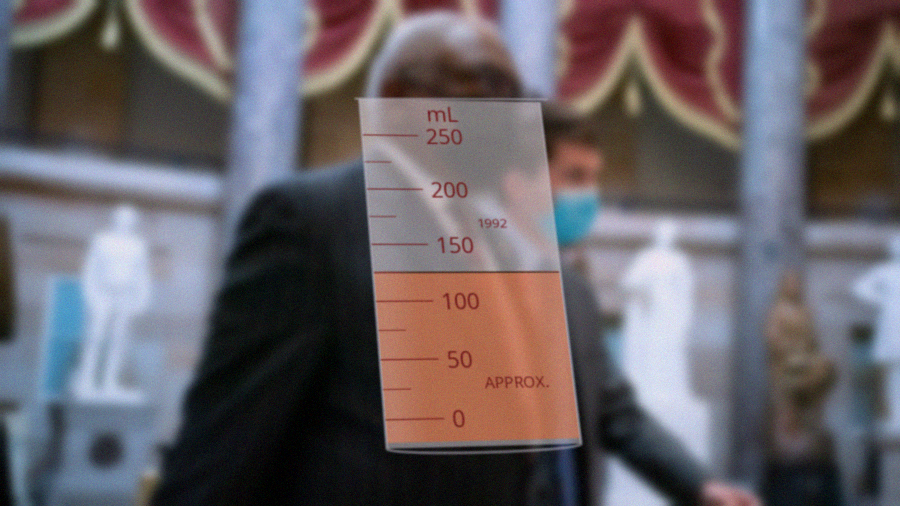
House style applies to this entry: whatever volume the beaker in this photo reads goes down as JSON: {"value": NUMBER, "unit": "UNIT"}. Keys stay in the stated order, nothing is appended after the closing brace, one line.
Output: {"value": 125, "unit": "mL"}
